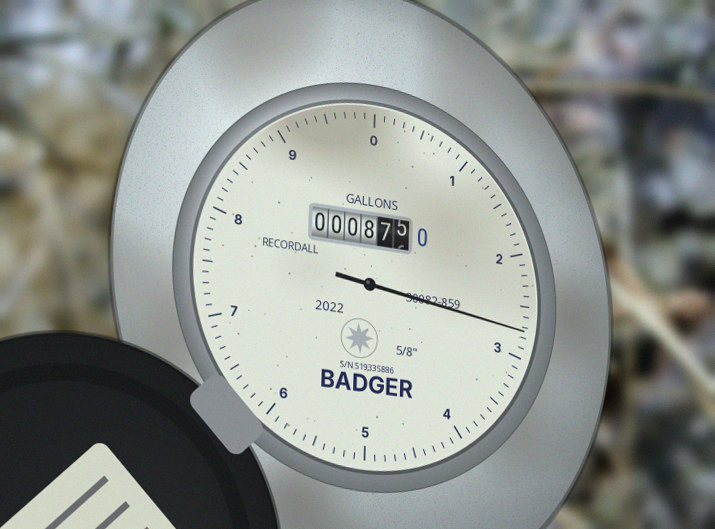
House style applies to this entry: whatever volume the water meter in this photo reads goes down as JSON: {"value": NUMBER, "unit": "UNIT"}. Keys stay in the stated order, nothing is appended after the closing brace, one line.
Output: {"value": 8752.7, "unit": "gal"}
